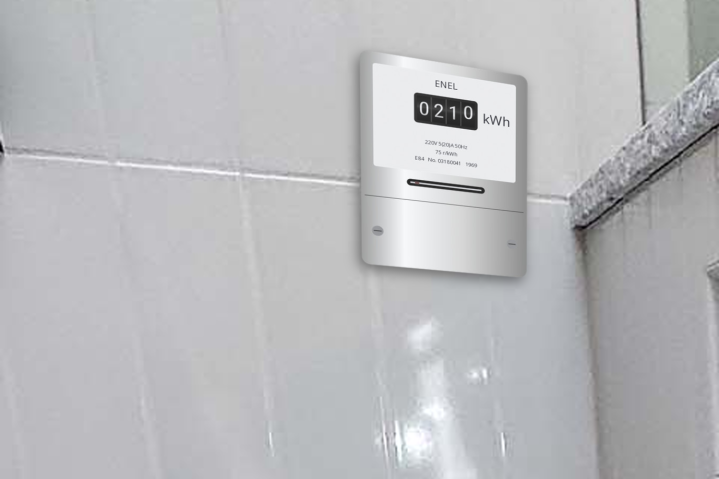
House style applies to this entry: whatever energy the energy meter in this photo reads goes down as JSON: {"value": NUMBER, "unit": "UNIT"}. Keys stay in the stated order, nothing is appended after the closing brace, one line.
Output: {"value": 210, "unit": "kWh"}
